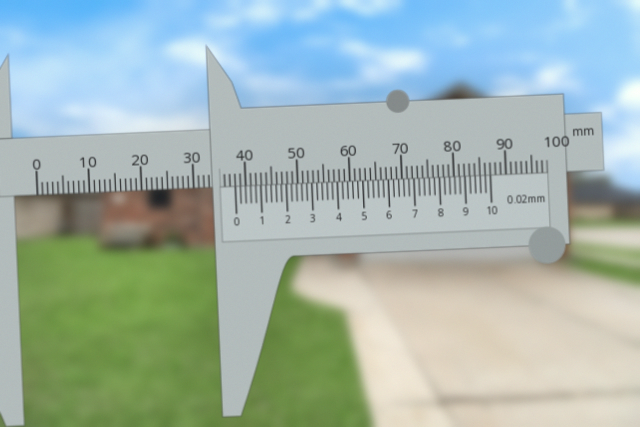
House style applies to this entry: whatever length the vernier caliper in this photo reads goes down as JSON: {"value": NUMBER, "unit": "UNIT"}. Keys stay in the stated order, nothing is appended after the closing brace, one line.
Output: {"value": 38.0, "unit": "mm"}
